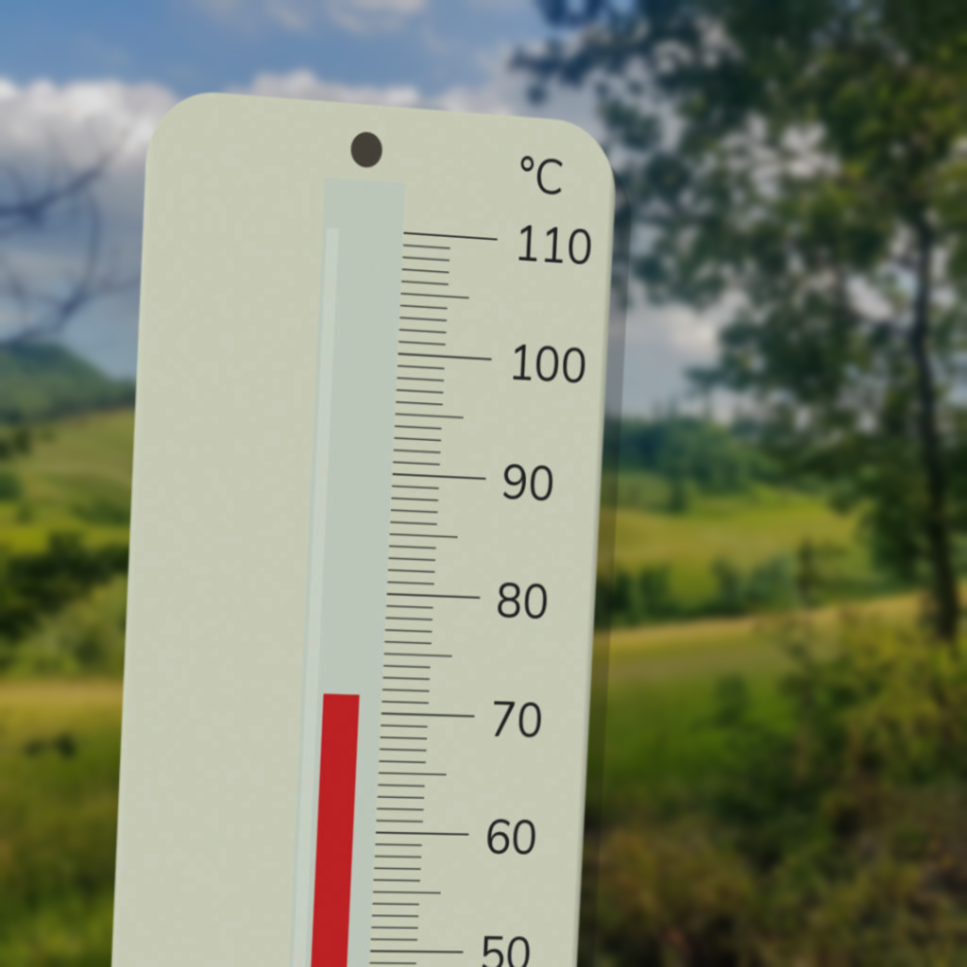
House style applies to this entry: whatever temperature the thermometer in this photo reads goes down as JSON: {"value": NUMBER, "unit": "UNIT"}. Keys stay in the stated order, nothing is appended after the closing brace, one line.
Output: {"value": 71.5, "unit": "°C"}
